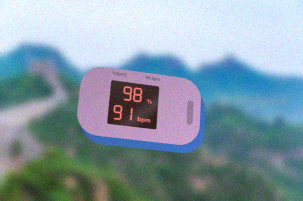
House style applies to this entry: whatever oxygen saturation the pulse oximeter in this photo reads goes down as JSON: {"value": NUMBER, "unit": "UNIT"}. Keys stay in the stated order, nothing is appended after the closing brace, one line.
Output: {"value": 98, "unit": "%"}
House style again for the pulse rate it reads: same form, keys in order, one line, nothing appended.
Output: {"value": 91, "unit": "bpm"}
